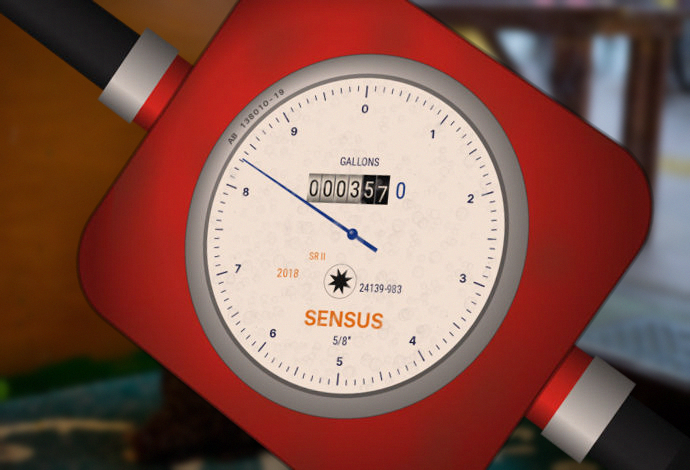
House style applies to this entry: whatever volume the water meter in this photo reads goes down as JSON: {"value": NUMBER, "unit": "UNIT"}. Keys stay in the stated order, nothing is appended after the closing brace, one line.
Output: {"value": 3568.3, "unit": "gal"}
